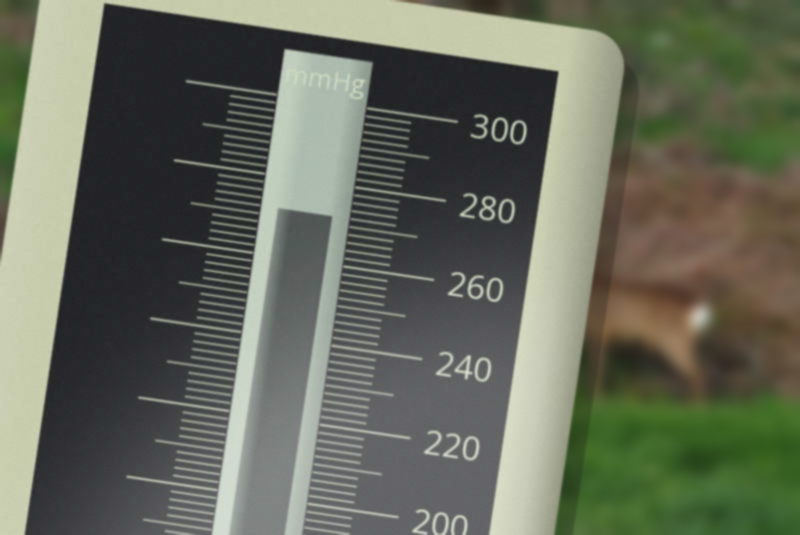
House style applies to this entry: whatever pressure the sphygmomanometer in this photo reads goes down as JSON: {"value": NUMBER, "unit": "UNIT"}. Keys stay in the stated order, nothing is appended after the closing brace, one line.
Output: {"value": 272, "unit": "mmHg"}
